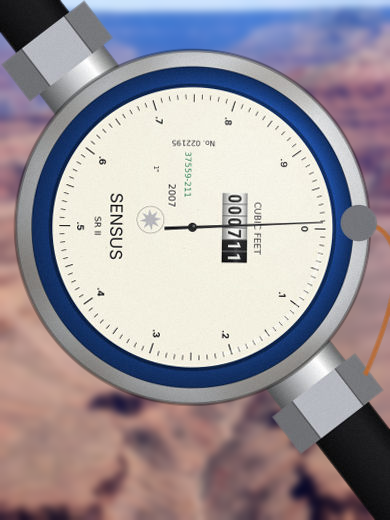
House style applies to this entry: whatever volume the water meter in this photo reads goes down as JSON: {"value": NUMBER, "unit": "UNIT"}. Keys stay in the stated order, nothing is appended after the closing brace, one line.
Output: {"value": 710.99, "unit": "ft³"}
